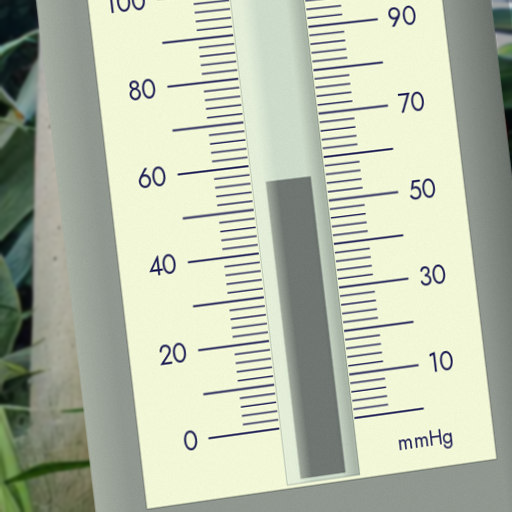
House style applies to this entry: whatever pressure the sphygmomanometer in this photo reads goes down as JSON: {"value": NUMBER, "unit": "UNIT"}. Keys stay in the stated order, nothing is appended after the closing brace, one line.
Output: {"value": 56, "unit": "mmHg"}
